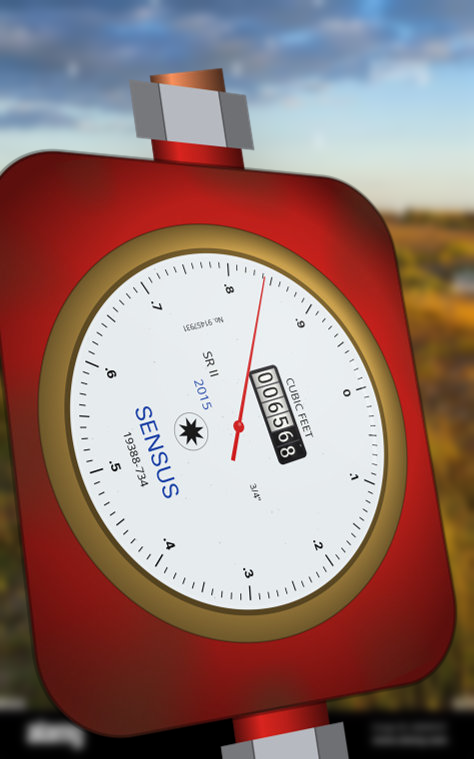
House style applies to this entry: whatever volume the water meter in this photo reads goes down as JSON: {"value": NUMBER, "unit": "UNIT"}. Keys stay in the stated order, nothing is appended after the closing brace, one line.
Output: {"value": 6567.84, "unit": "ft³"}
